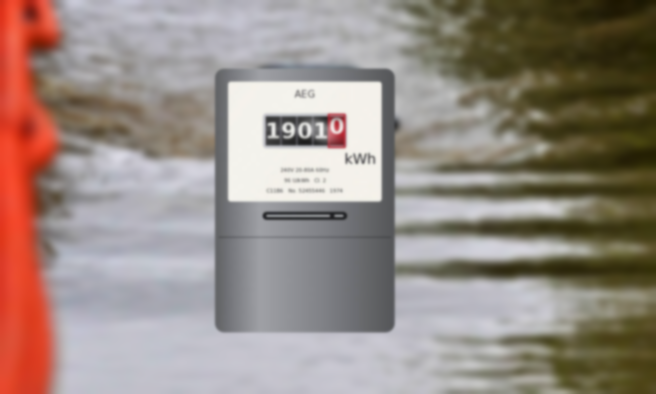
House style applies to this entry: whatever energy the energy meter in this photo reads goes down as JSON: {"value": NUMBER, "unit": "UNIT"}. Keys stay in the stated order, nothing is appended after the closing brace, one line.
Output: {"value": 1901.0, "unit": "kWh"}
